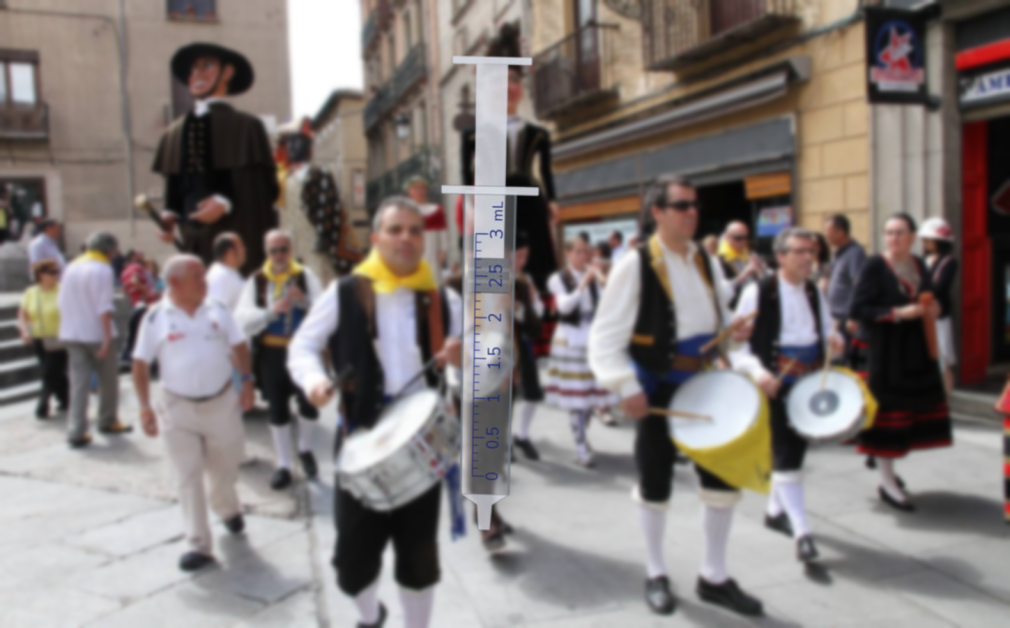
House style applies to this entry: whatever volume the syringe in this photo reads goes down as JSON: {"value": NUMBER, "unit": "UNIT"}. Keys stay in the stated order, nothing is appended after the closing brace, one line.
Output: {"value": 2.3, "unit": "mL"}
